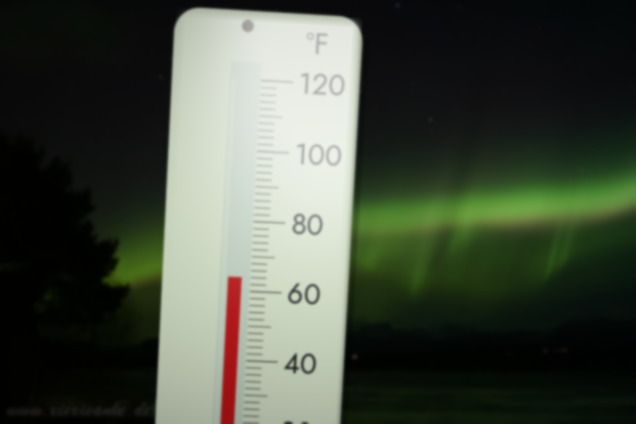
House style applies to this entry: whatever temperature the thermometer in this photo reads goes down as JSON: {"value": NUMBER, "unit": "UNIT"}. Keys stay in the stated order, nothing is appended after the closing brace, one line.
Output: {"value": 64, "unit": "°F"}
